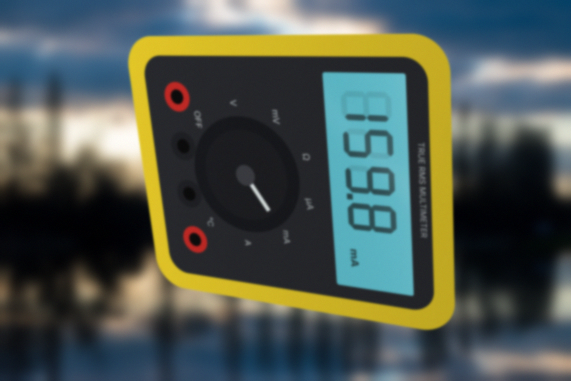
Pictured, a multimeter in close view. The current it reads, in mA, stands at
159.8 mA
